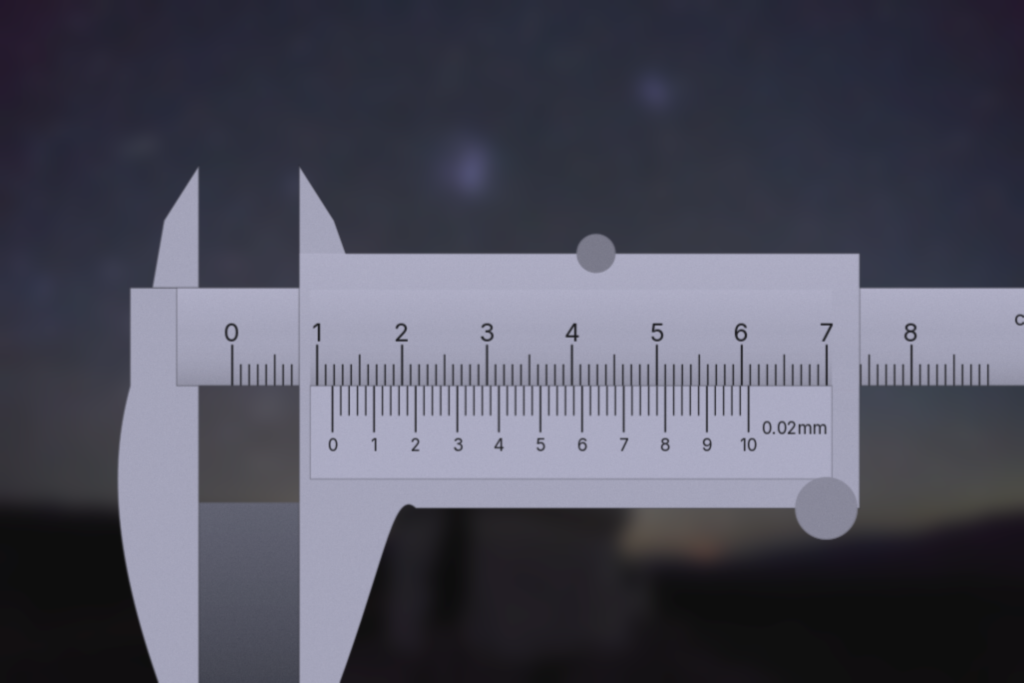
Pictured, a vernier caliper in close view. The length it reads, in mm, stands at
11.8 mm
